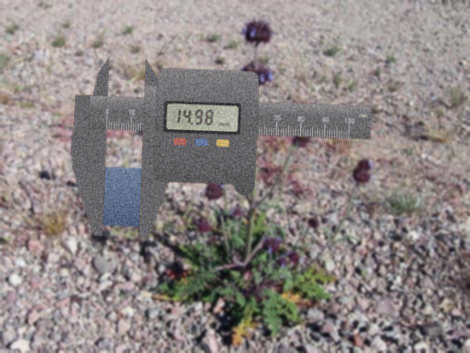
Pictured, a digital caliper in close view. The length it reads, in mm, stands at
14.98 mm
